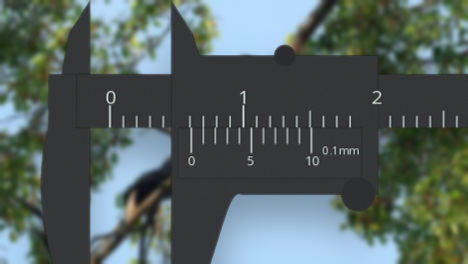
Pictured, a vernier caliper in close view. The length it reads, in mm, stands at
6.1 mm
